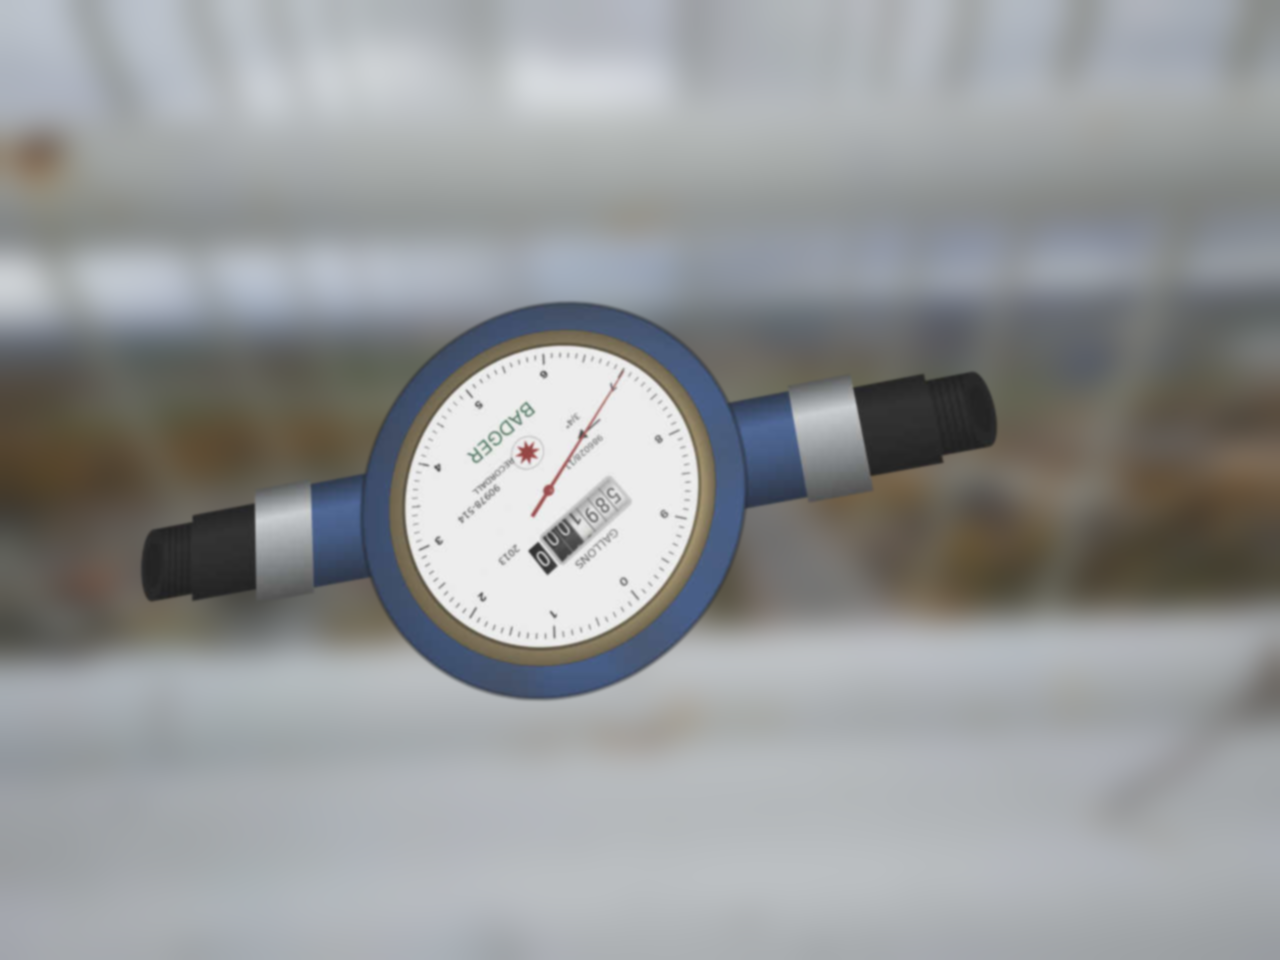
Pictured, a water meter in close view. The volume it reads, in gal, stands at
5890997.0 gal
